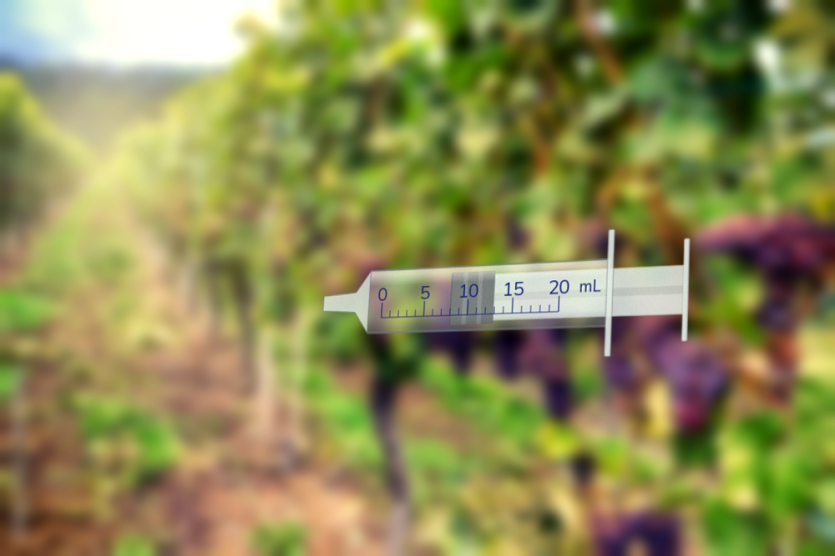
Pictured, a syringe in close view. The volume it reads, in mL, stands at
8 mL
